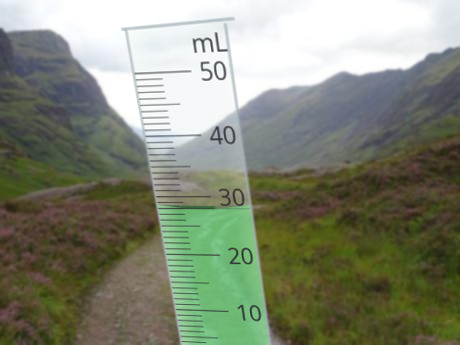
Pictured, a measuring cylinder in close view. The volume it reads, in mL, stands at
28 mL
